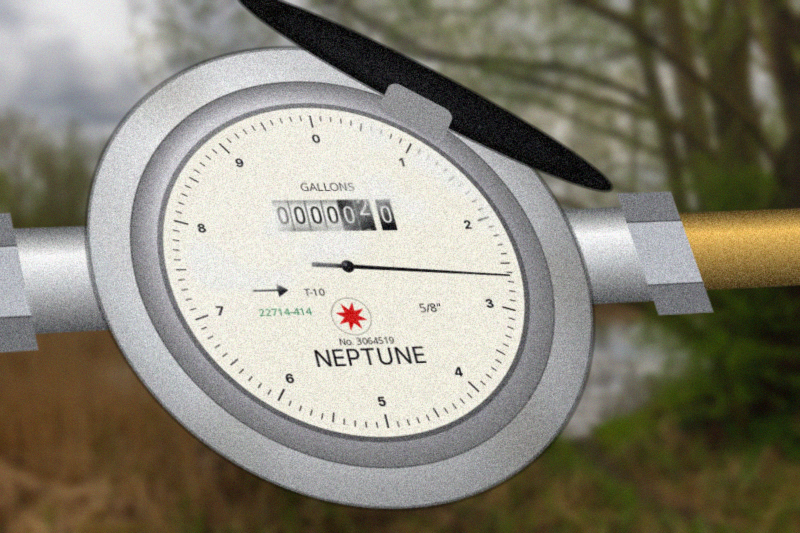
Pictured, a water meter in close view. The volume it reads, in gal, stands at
22.6 gal
